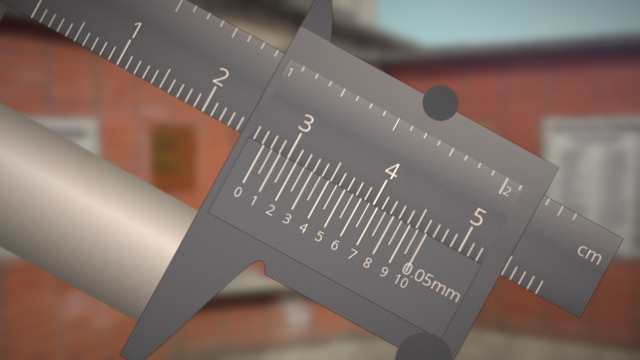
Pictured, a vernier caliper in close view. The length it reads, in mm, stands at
27.2 mm
